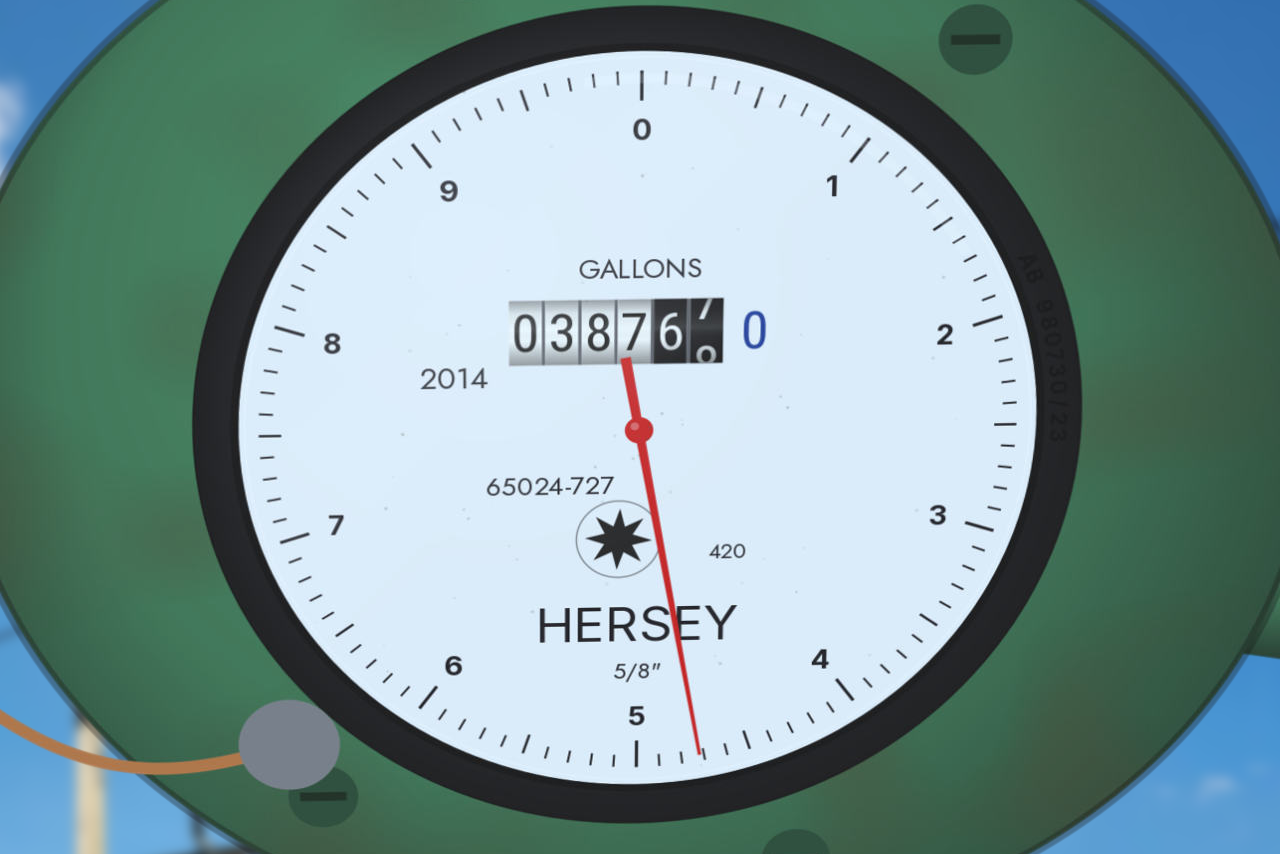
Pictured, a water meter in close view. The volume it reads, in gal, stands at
387674.7 gal
